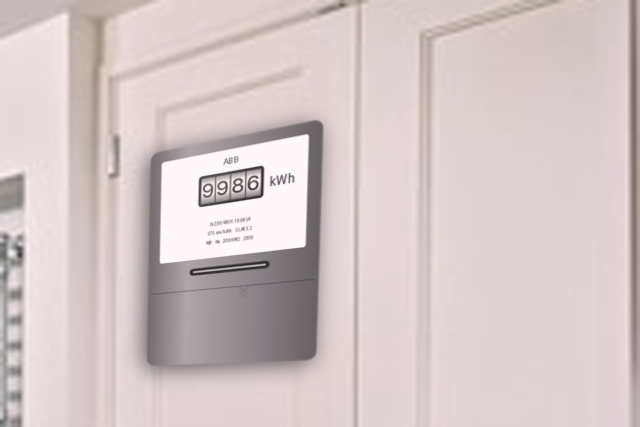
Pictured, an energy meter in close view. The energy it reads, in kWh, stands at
9986 kWh
